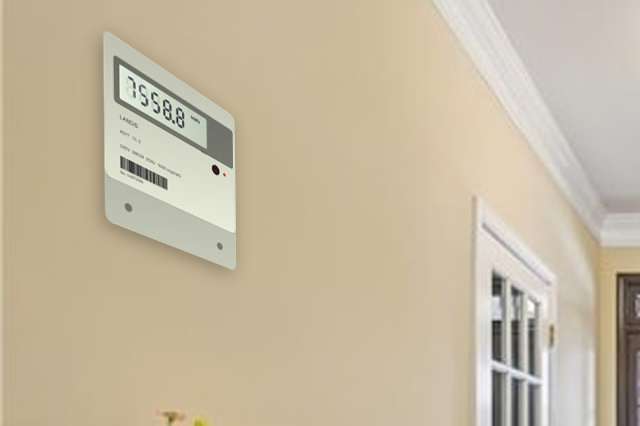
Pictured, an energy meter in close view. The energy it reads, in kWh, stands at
7558.8 kWh
